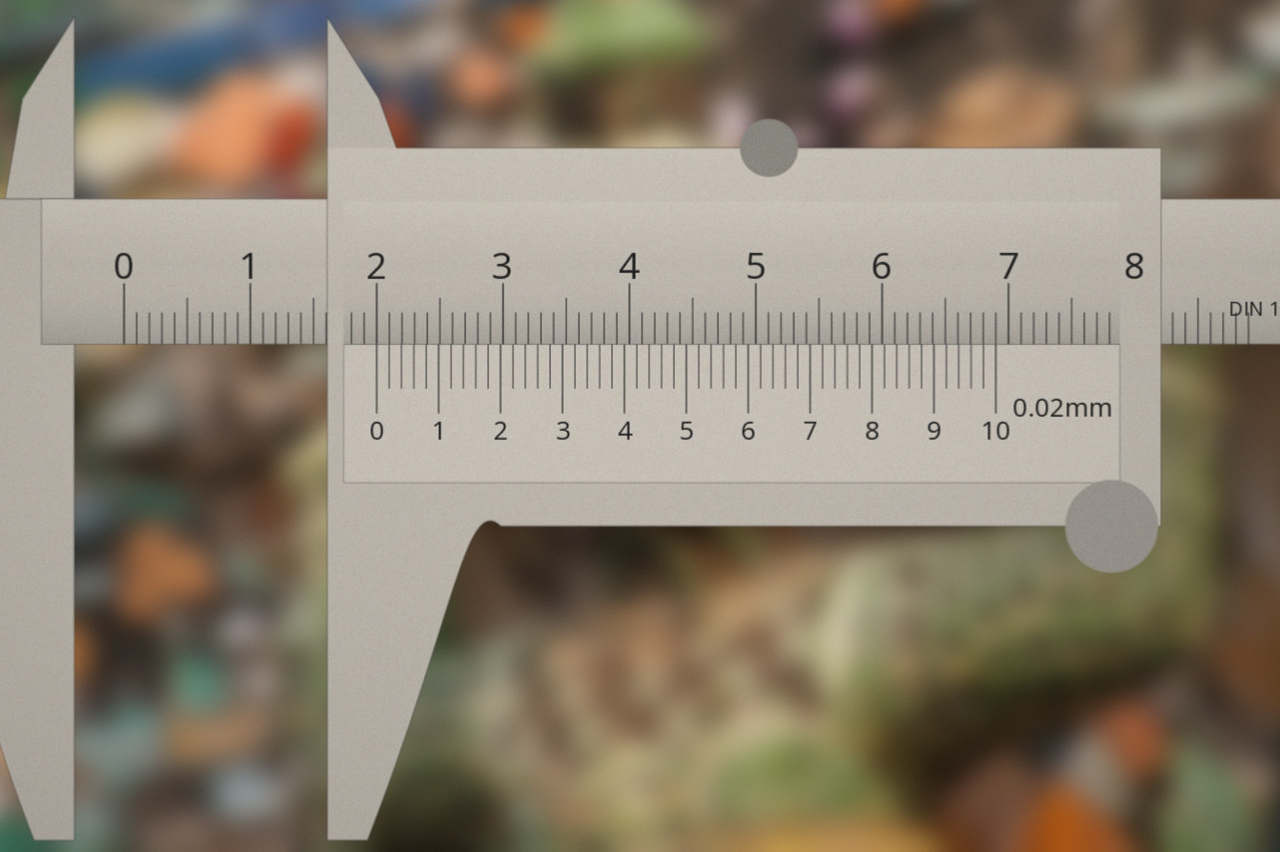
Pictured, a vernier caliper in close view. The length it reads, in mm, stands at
20.0 mm
